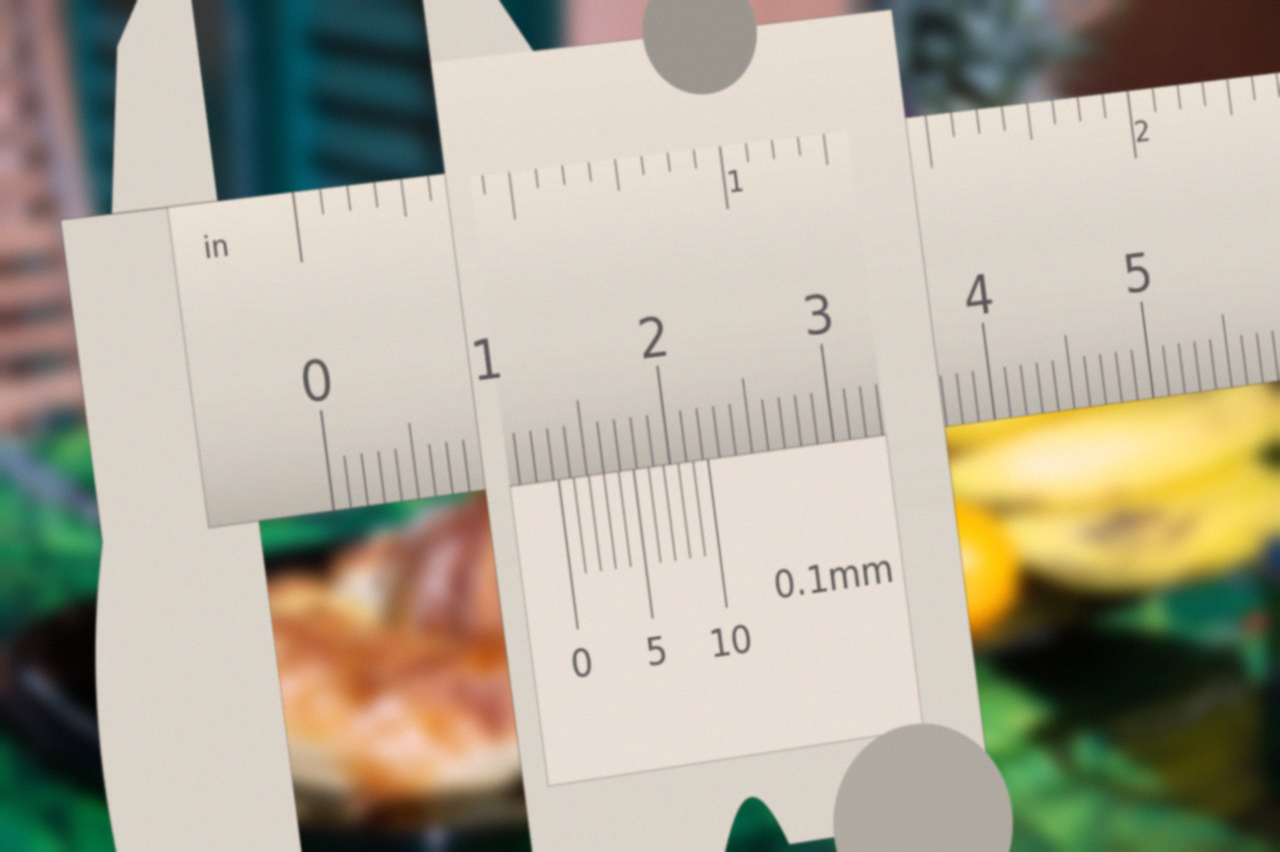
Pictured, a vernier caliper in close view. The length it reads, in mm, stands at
13.3 mm
